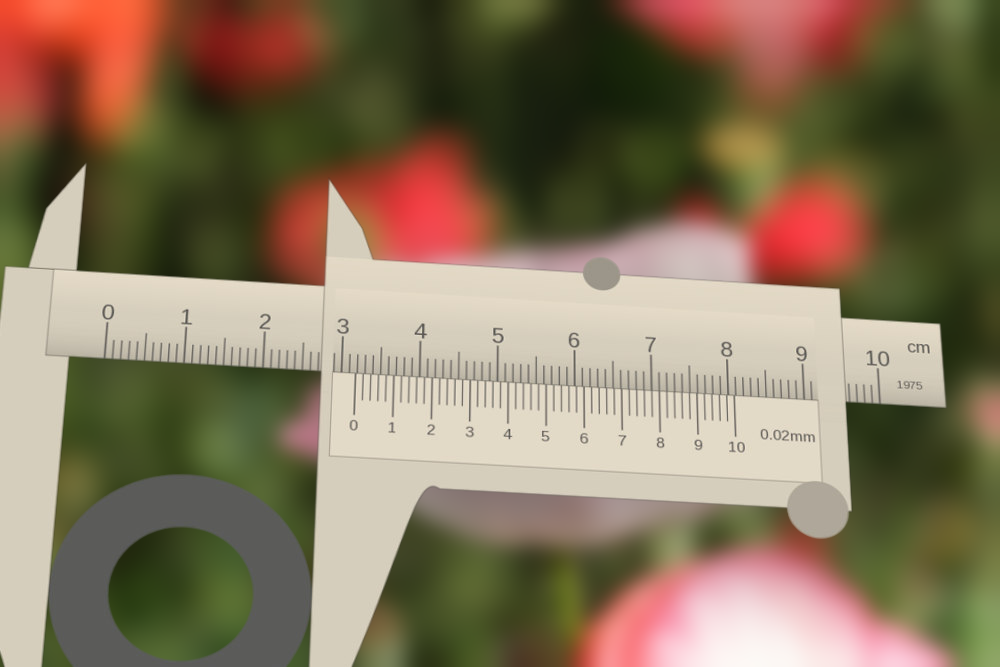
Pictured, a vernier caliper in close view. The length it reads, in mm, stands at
31.8 mm
